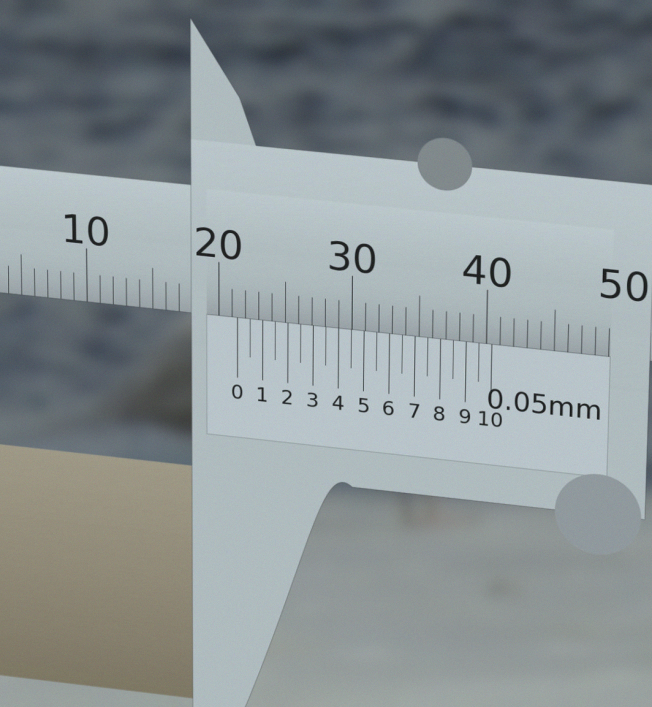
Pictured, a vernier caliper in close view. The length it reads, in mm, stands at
21.4 mm
